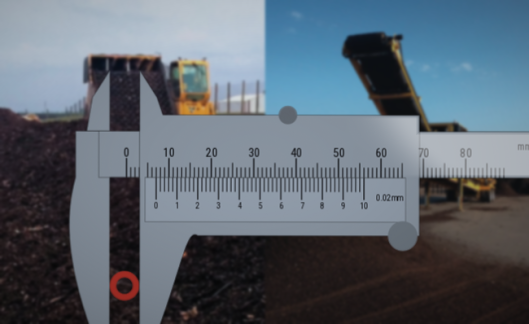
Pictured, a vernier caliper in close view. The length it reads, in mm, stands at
7.0 mm
